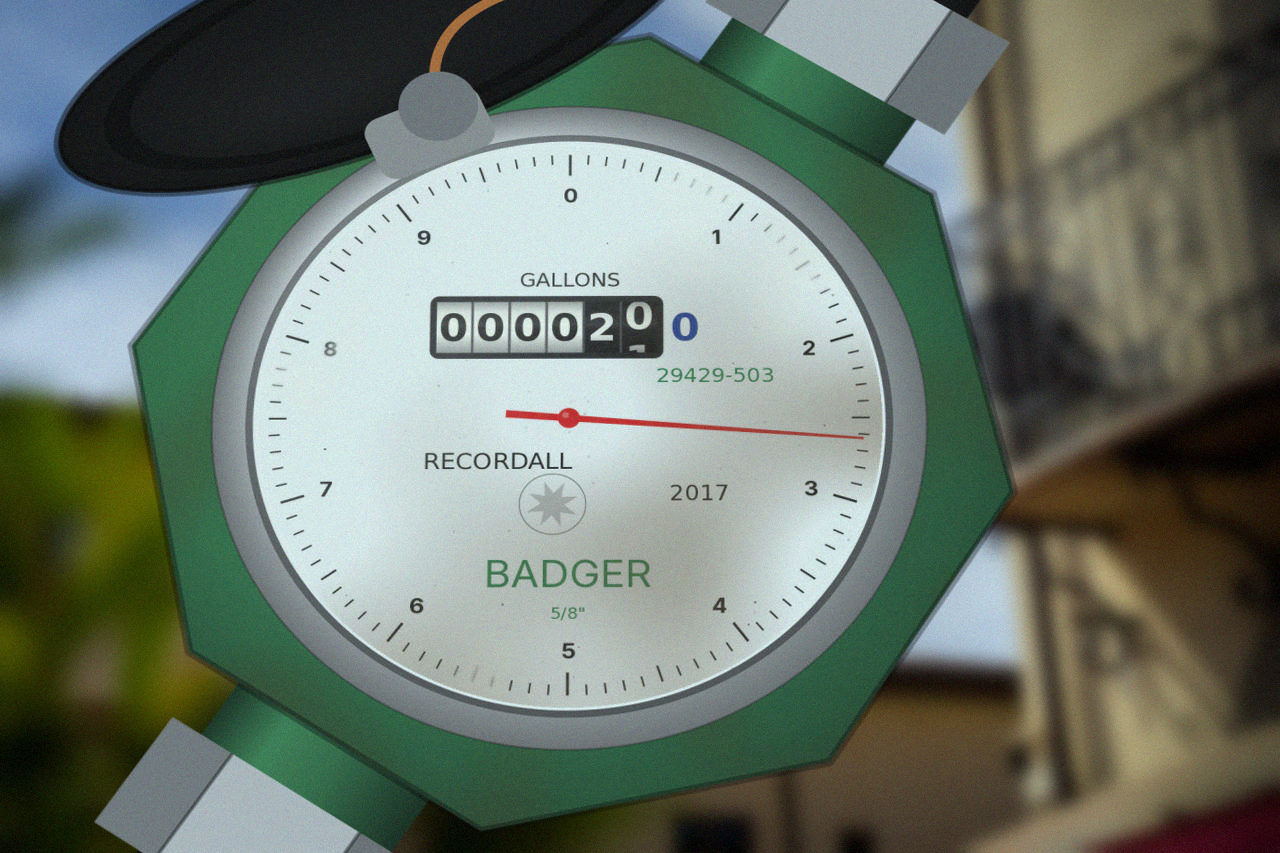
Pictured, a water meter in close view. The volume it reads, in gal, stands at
202.6 gal
